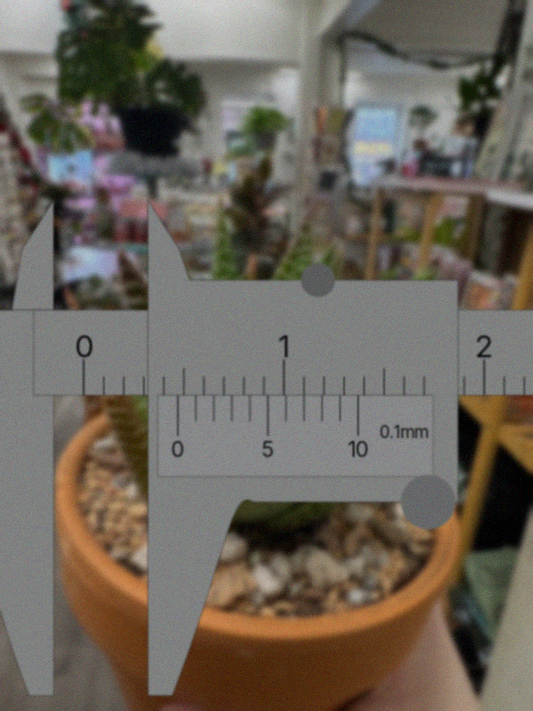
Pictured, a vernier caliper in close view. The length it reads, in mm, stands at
4.7 mm
